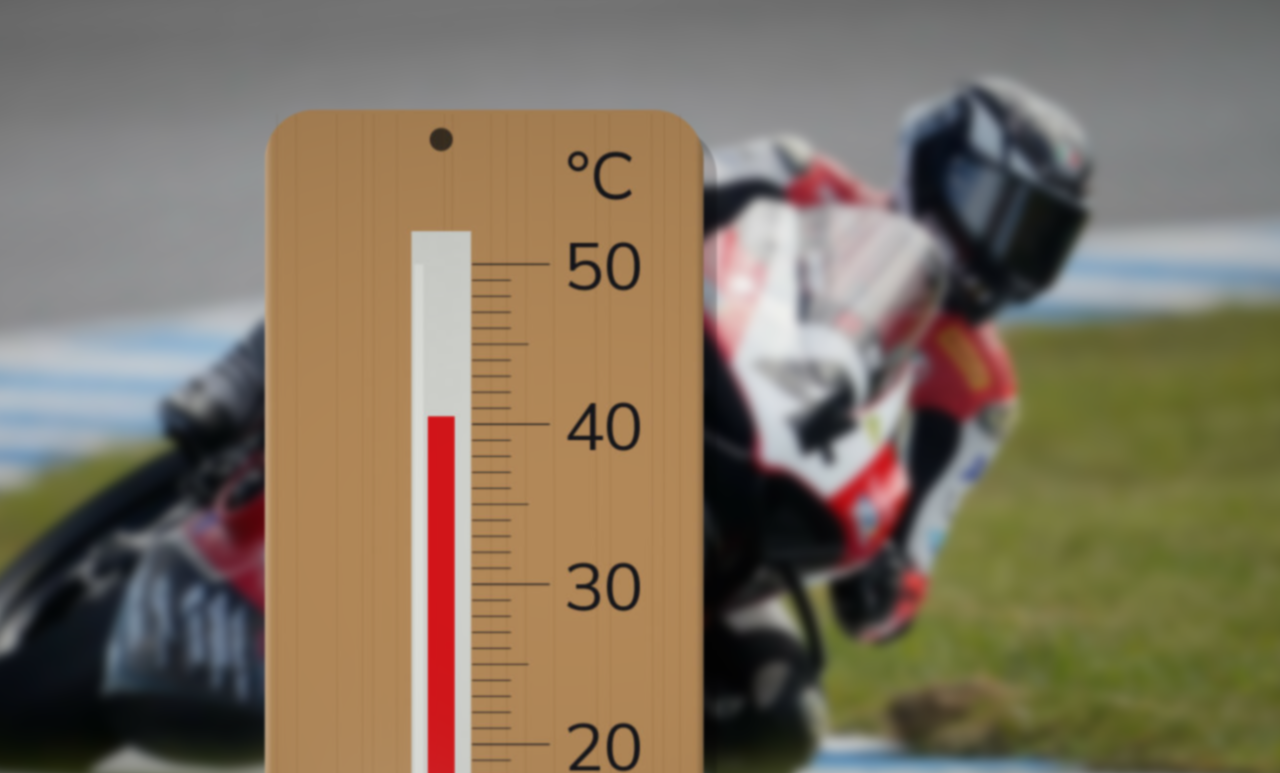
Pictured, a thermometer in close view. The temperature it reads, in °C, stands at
40.5 °C
